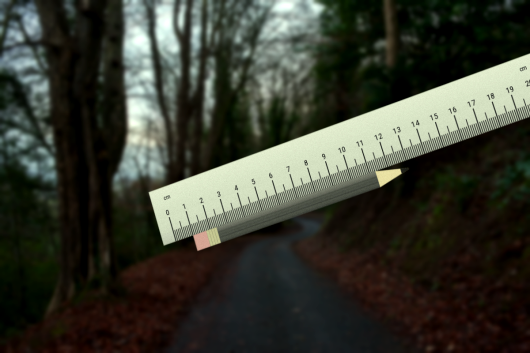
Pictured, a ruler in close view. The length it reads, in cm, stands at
12 cm
